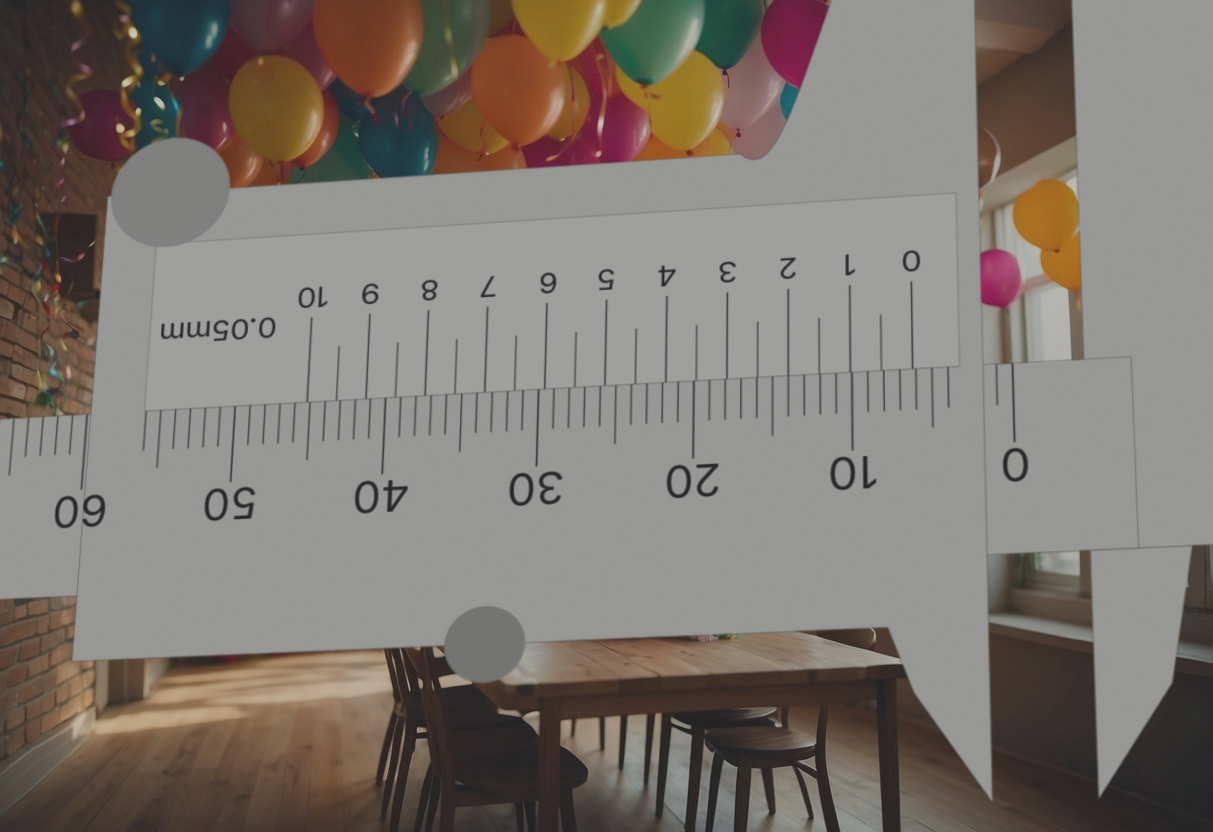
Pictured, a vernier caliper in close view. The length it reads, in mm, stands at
6.2 mm
